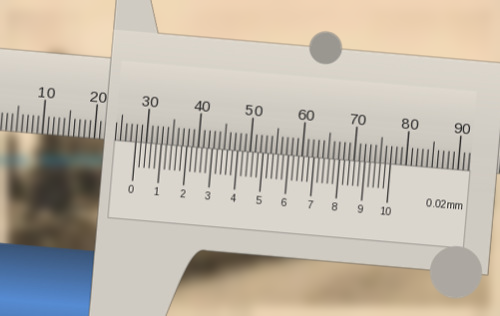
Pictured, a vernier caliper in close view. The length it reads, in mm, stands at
28.0 mm
